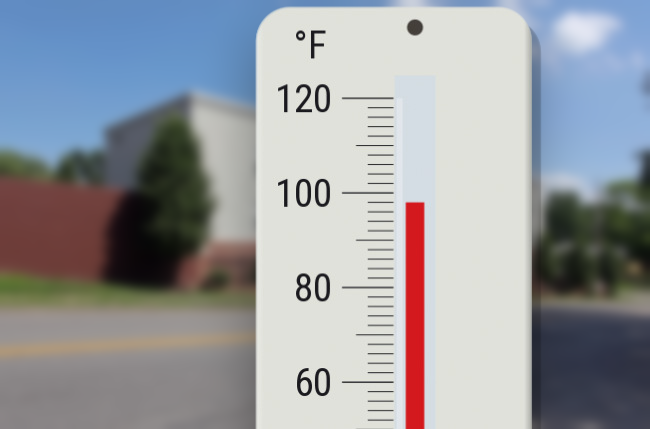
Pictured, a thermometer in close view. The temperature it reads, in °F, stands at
98 °F
